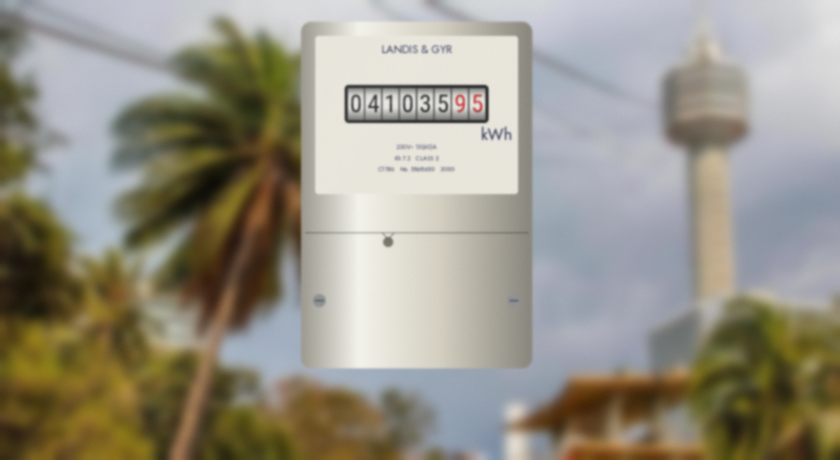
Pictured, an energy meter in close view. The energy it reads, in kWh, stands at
41035.95 kWh
